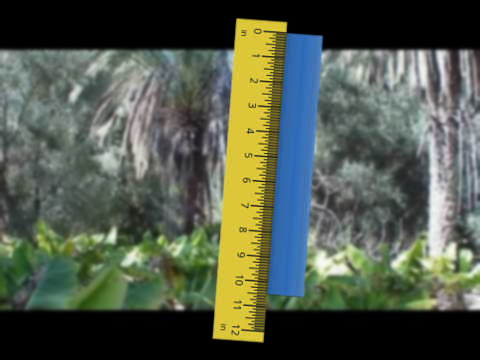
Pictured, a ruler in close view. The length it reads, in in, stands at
10.5 in
